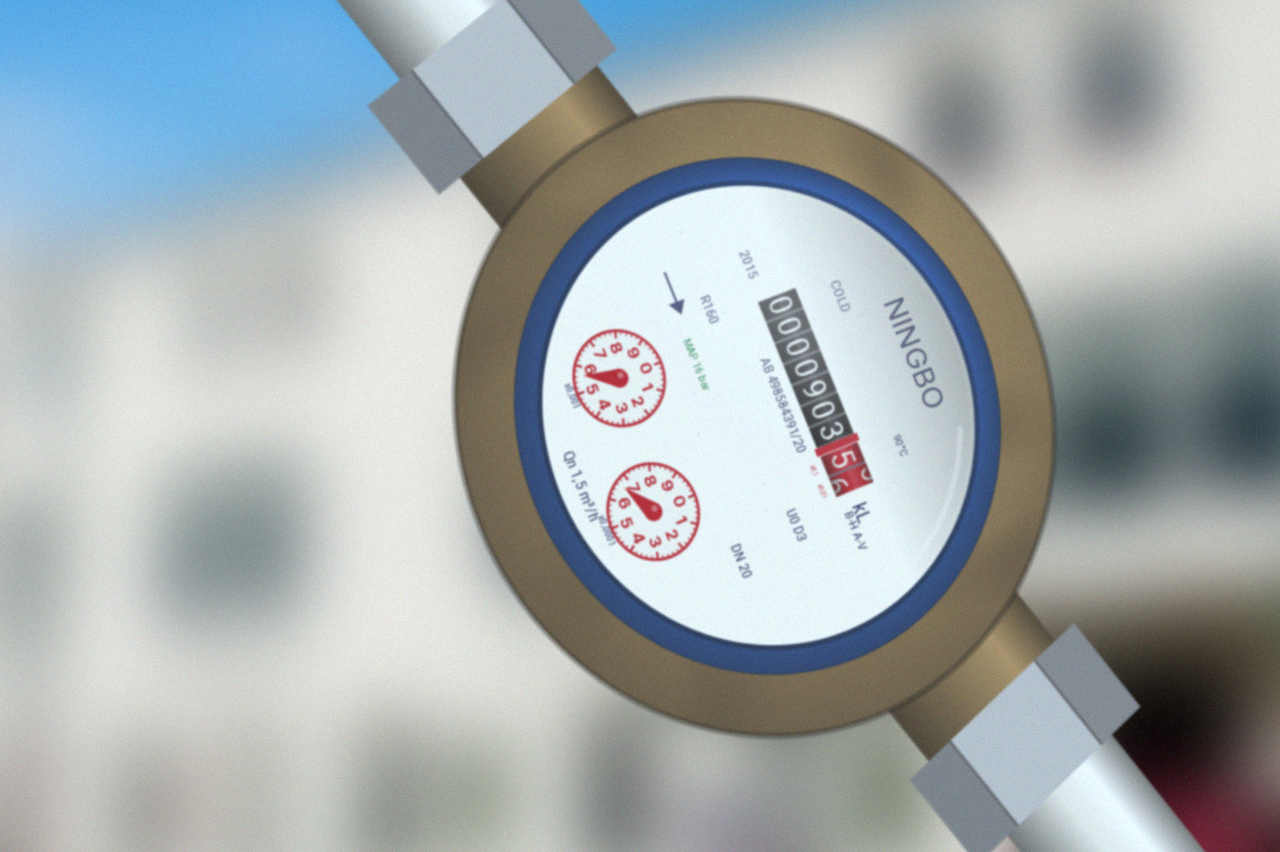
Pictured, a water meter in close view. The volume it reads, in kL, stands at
903.5556 kL
